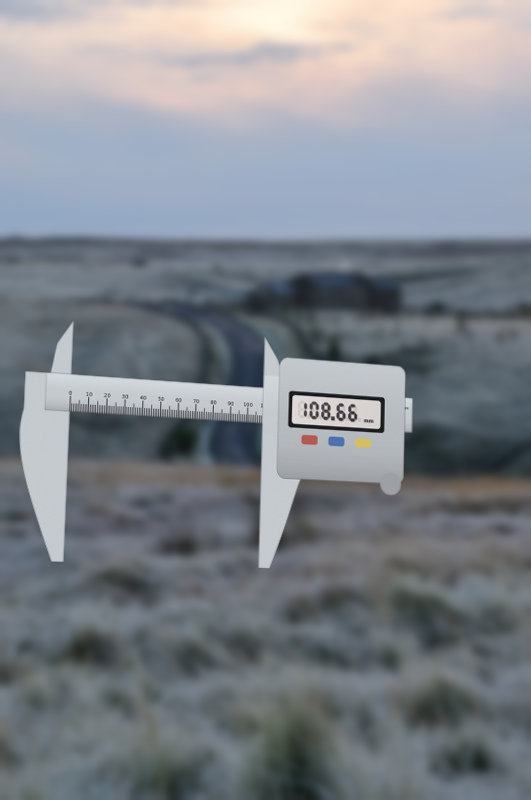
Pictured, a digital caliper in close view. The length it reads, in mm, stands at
108.66 mm
